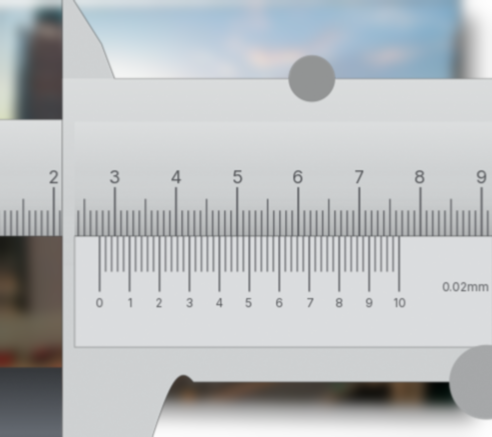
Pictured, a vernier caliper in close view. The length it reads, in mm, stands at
27.5 mm
